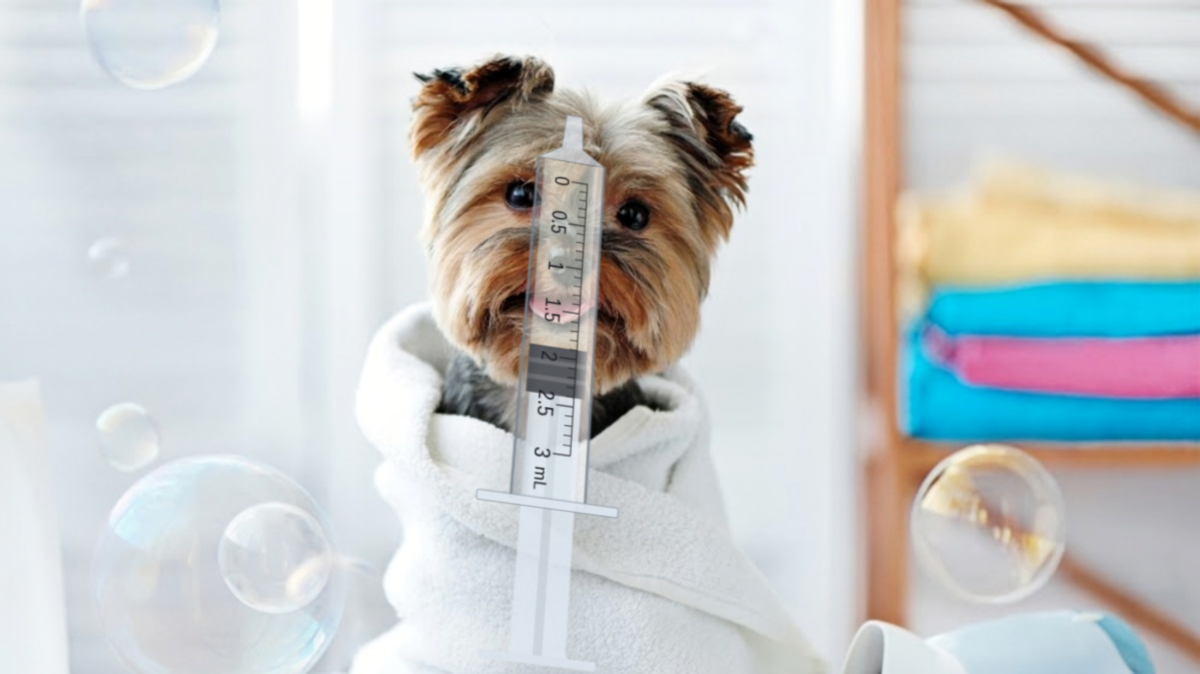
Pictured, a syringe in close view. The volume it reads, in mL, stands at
1.9 mL
